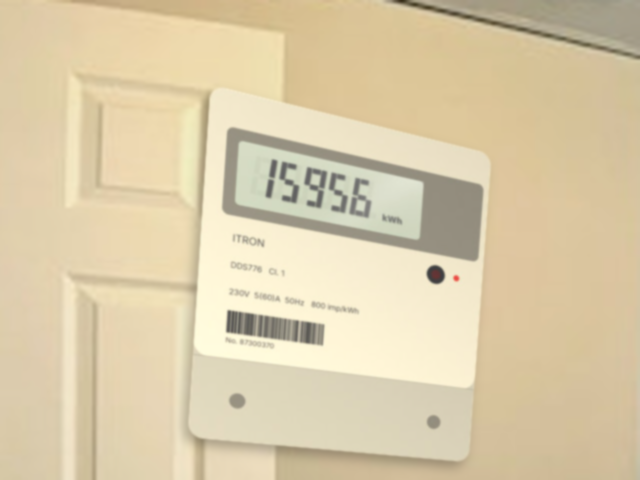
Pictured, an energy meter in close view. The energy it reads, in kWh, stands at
15956 kWh
